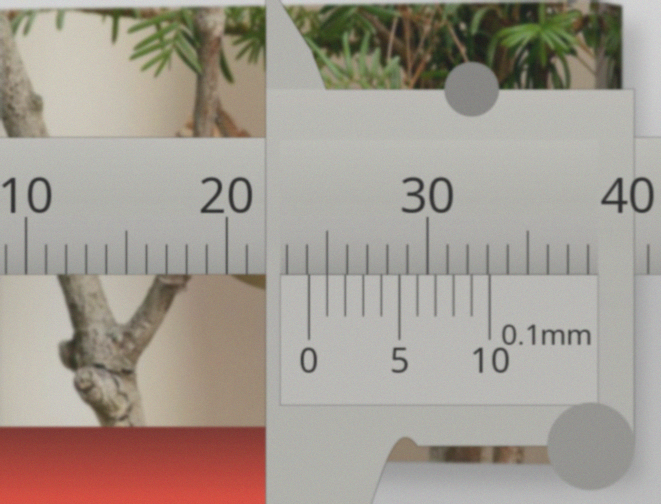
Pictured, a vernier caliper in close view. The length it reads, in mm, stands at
24.1 mm
